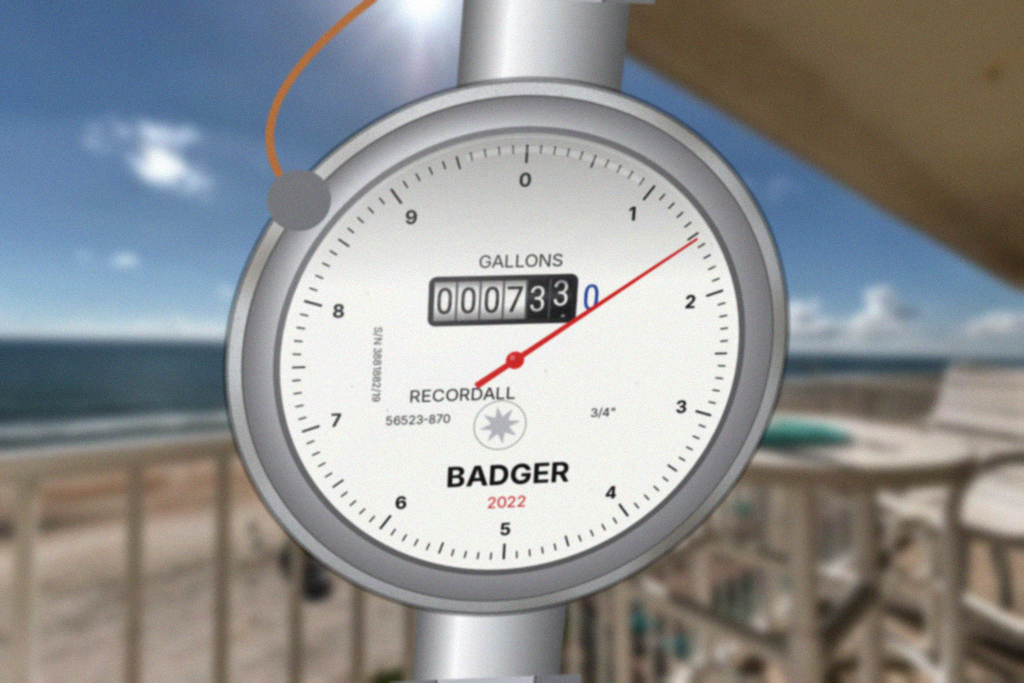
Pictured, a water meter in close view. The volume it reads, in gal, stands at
7331.5 gal
